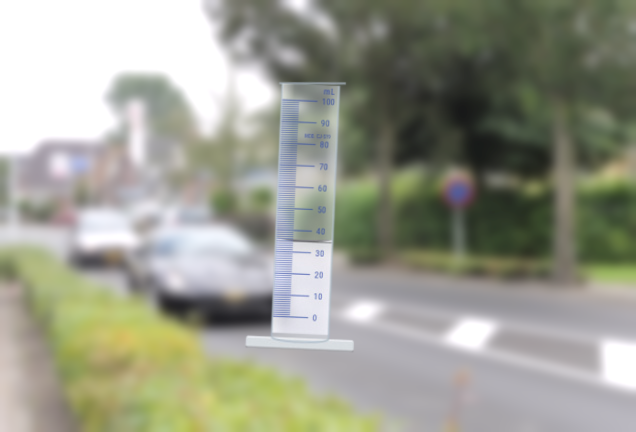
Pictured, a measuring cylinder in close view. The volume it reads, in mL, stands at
35 mL
